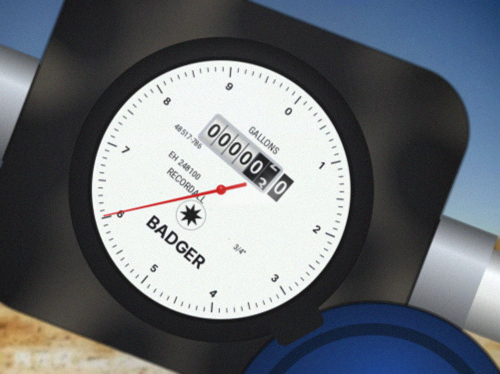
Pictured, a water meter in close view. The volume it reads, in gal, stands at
26.0 gal
